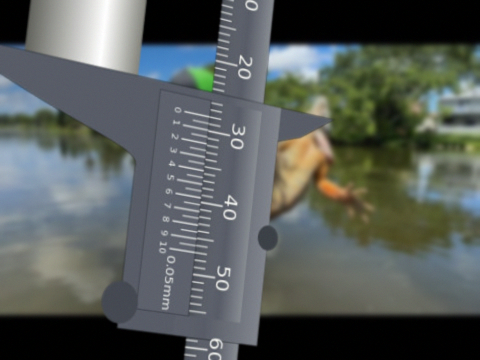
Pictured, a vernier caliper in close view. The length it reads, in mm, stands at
28.0 mm
